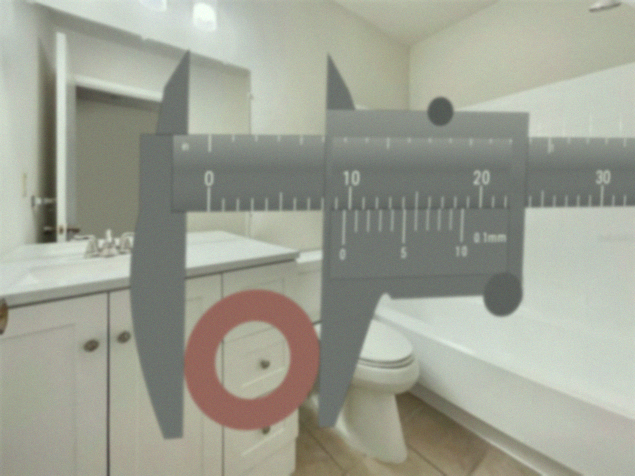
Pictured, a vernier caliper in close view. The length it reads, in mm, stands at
9.6 mm
